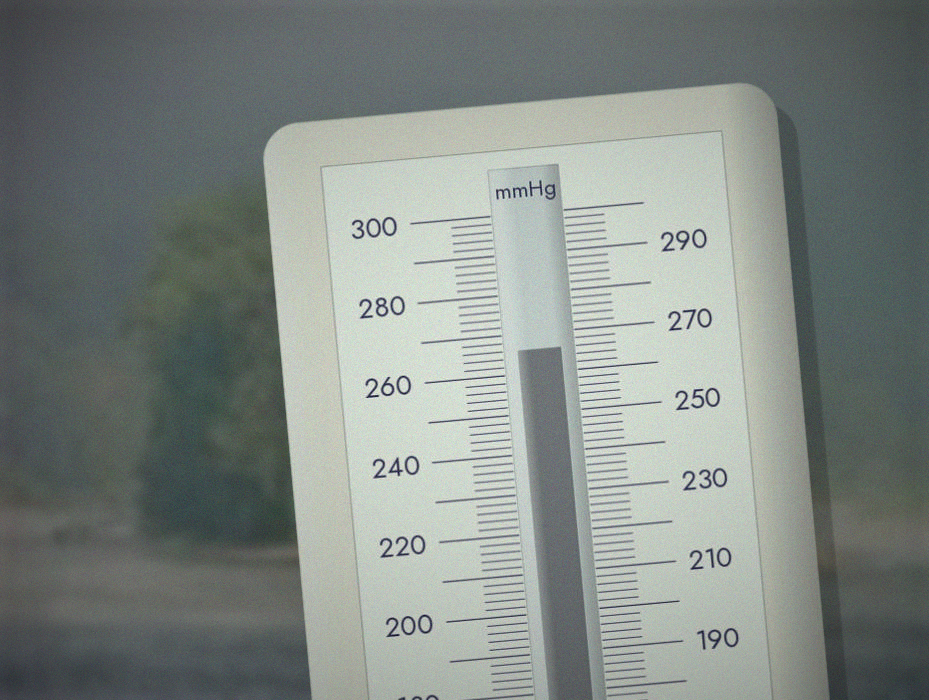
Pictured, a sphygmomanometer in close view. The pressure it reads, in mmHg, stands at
266 mmHg
